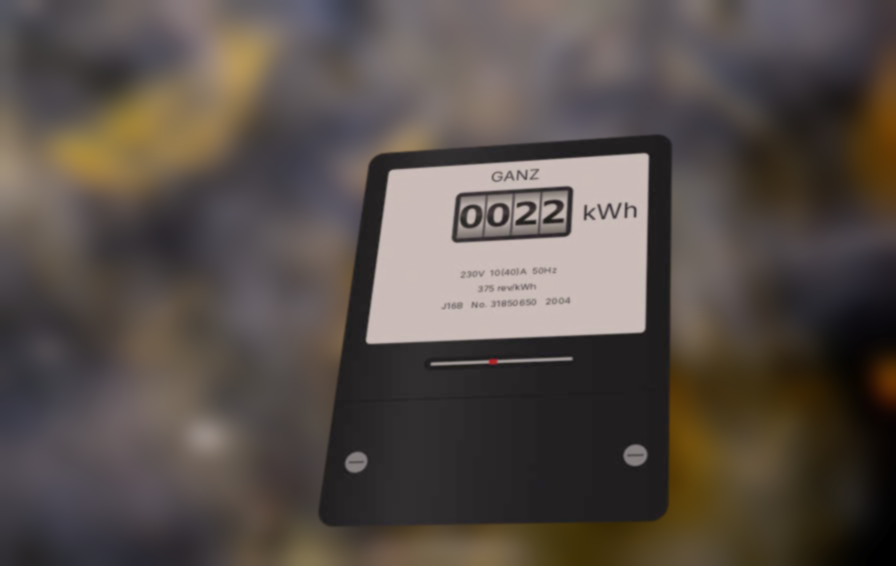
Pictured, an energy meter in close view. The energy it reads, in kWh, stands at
22 kWh
